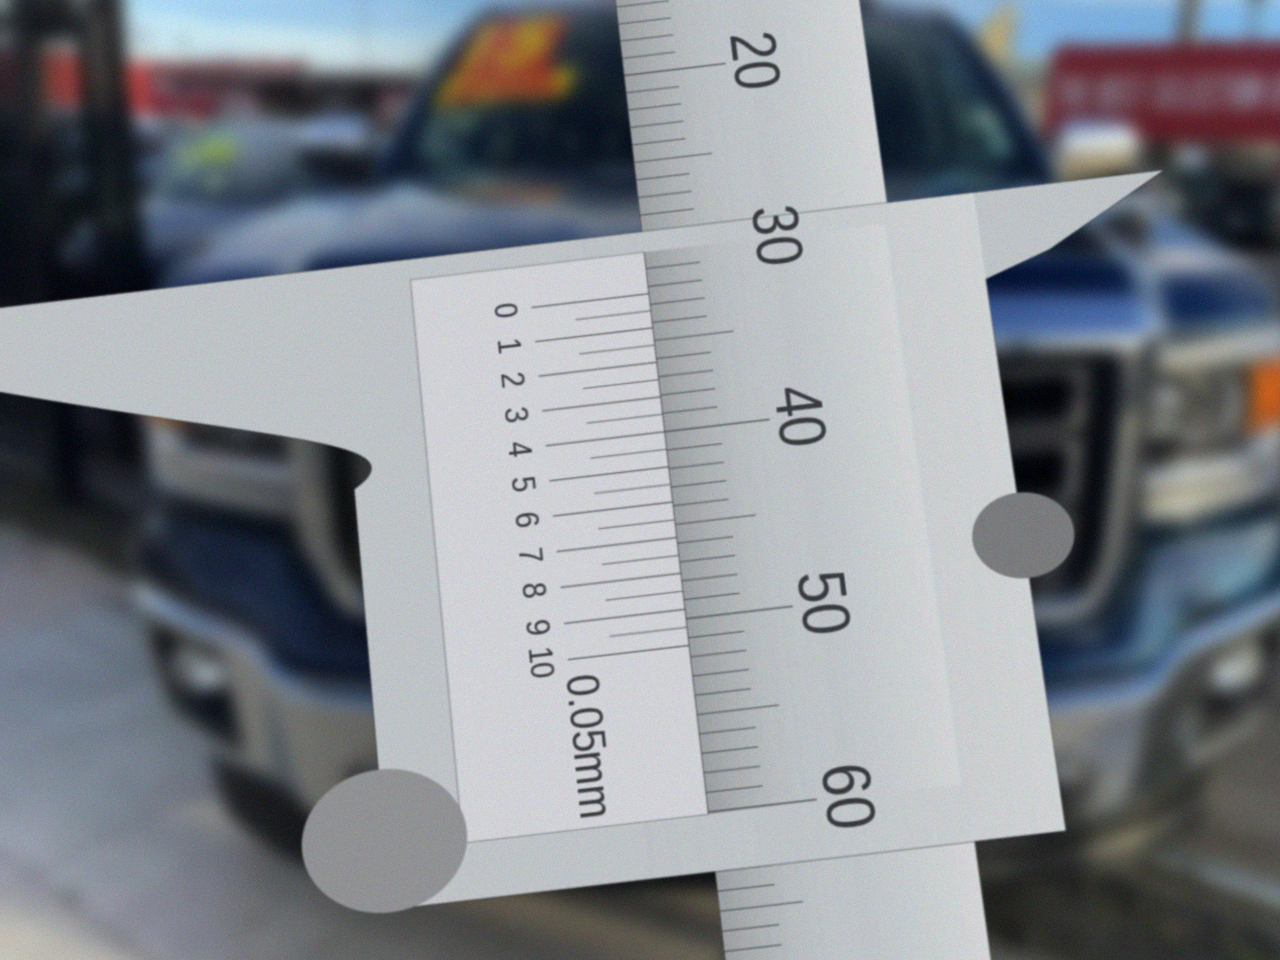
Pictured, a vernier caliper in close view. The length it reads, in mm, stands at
32.4 mm
